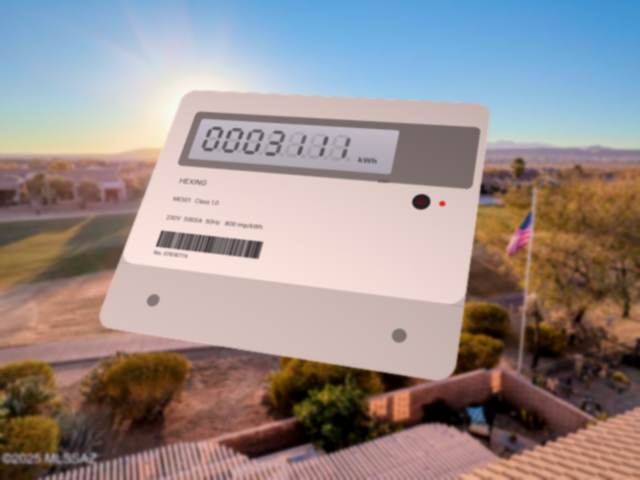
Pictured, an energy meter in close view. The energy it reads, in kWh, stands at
3111 kWh
